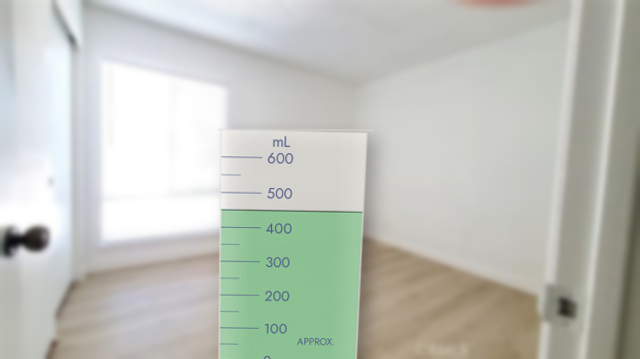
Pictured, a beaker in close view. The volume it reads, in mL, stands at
450 mL
